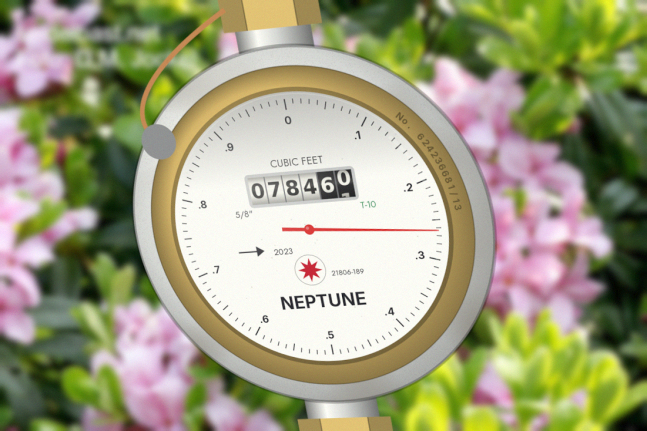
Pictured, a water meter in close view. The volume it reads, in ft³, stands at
78460.26 ft³
